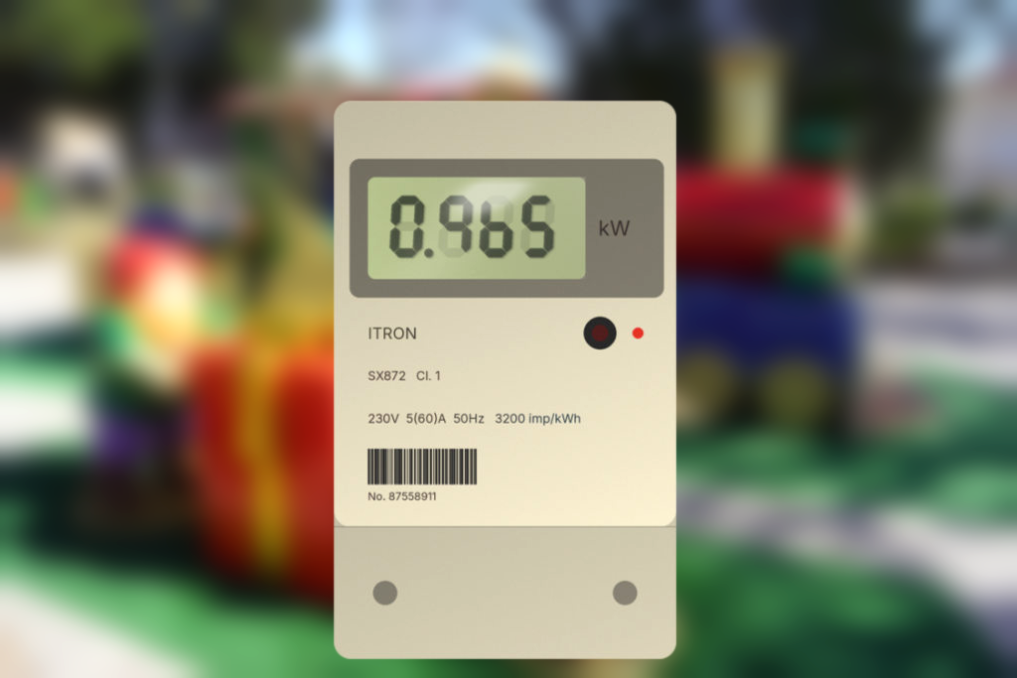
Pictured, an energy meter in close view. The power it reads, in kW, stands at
0.965 kW
